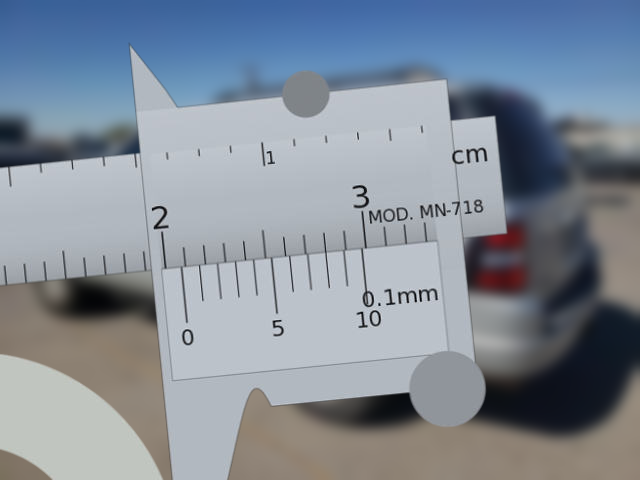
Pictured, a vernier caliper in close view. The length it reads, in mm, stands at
20.8 mm
